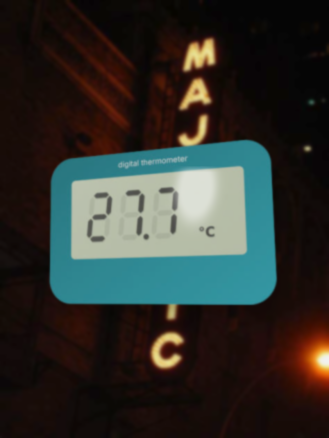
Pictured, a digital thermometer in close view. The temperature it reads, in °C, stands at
27.7 °C
